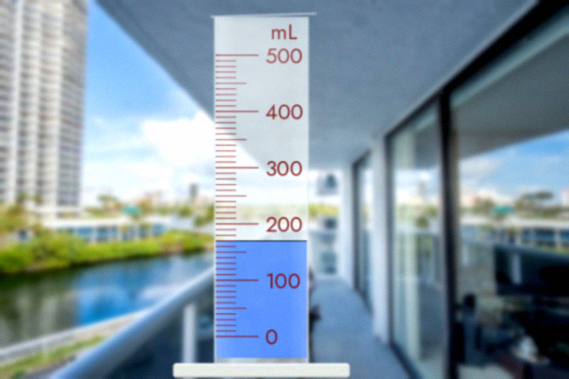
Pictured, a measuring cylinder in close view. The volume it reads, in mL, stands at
170 mL
